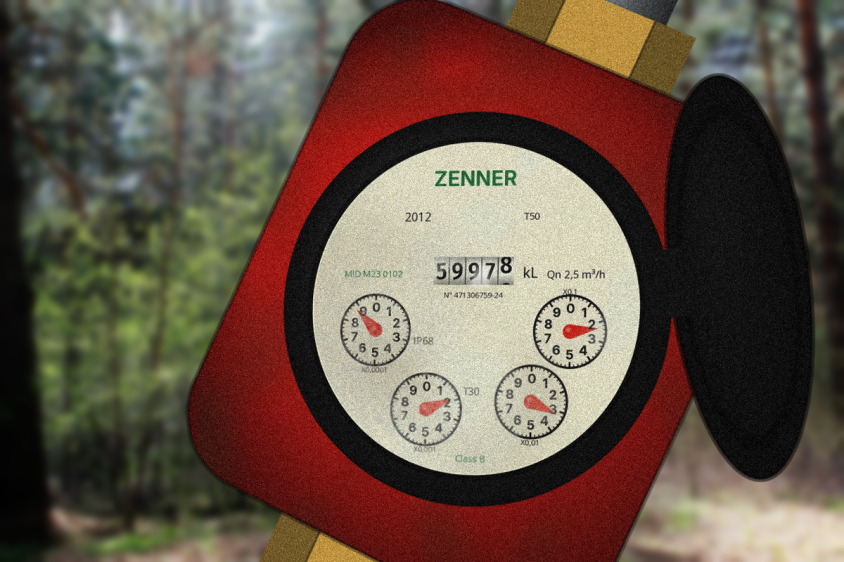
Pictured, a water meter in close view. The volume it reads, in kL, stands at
59978.2318 kL
